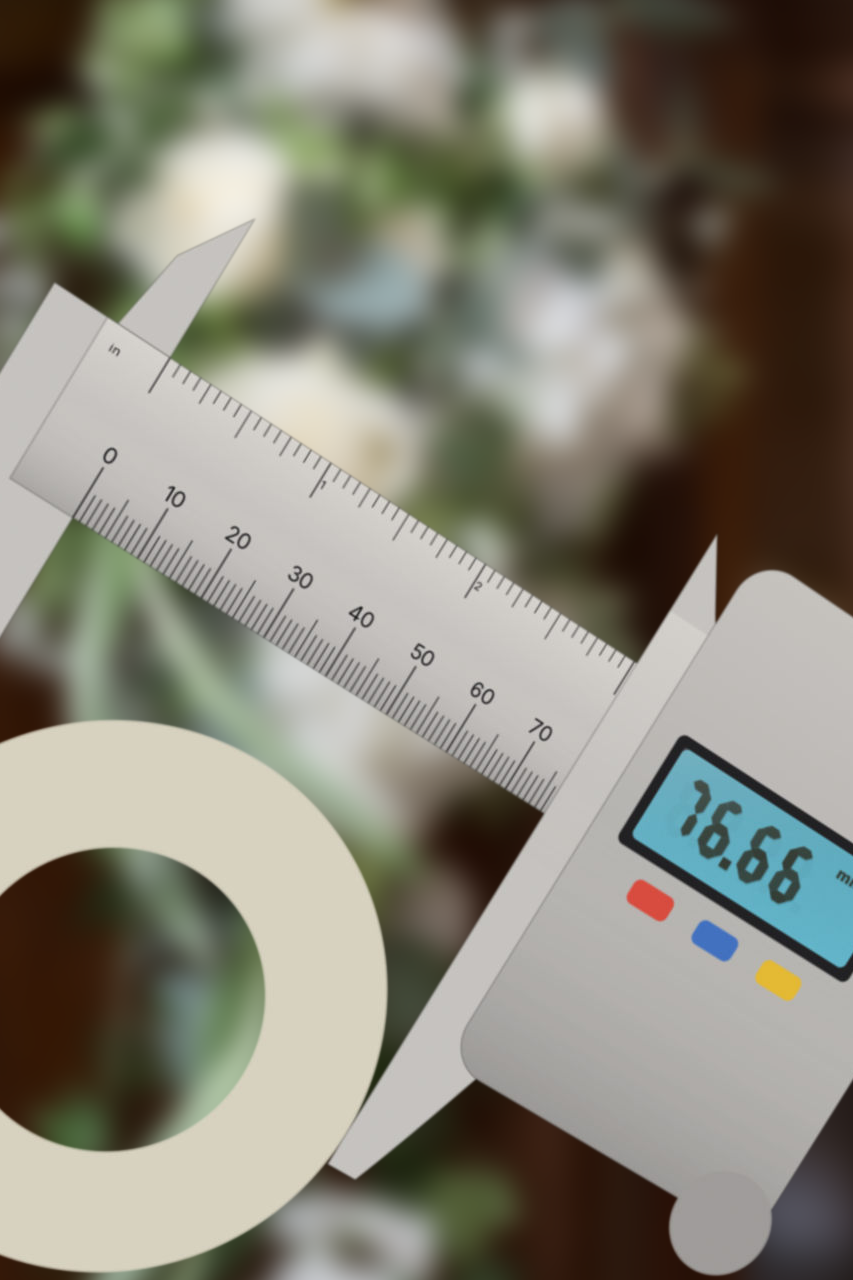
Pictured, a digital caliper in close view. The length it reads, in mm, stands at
76.66 mm
